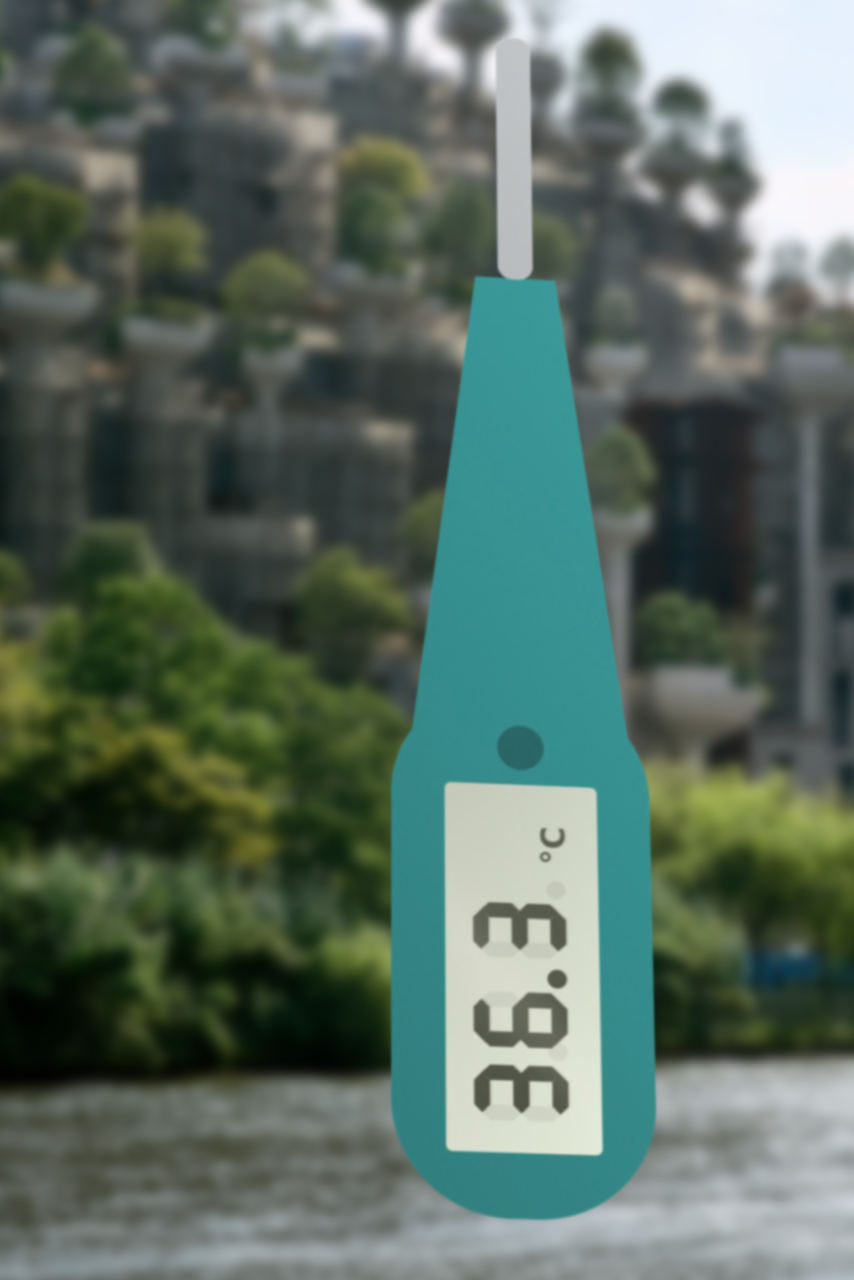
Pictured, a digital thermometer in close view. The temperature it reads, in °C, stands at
36.3 °C
